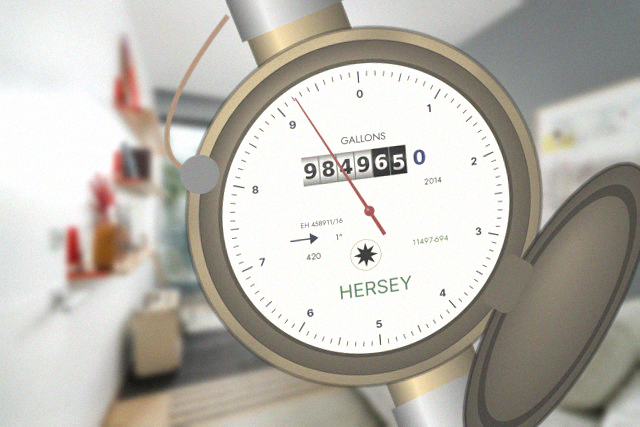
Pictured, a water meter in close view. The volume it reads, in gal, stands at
9849649.2 gal
